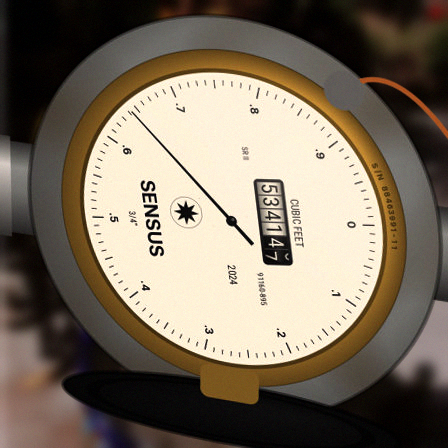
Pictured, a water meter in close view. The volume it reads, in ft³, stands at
534146.64 ft³
